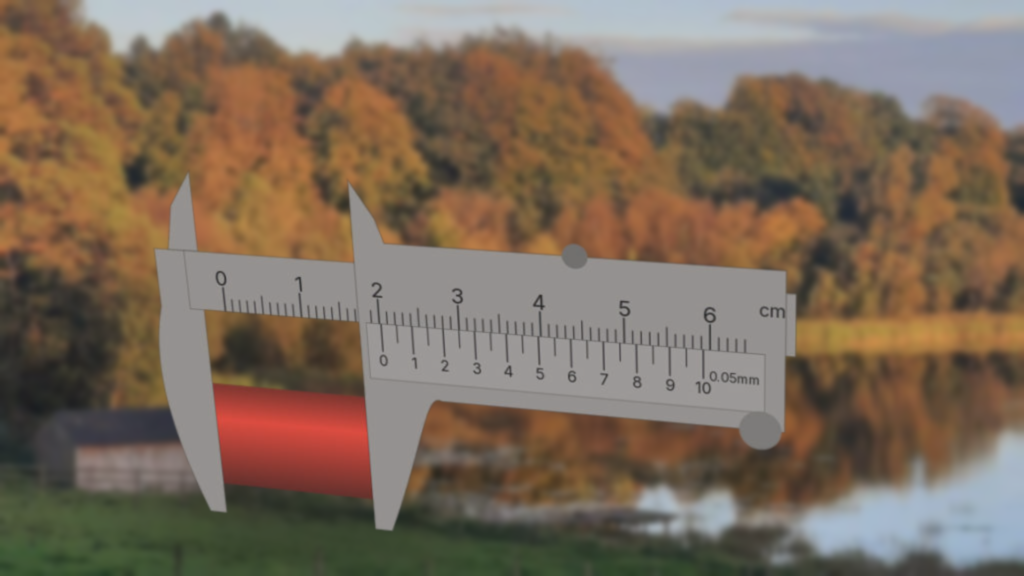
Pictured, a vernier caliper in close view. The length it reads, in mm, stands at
20.2 mm
